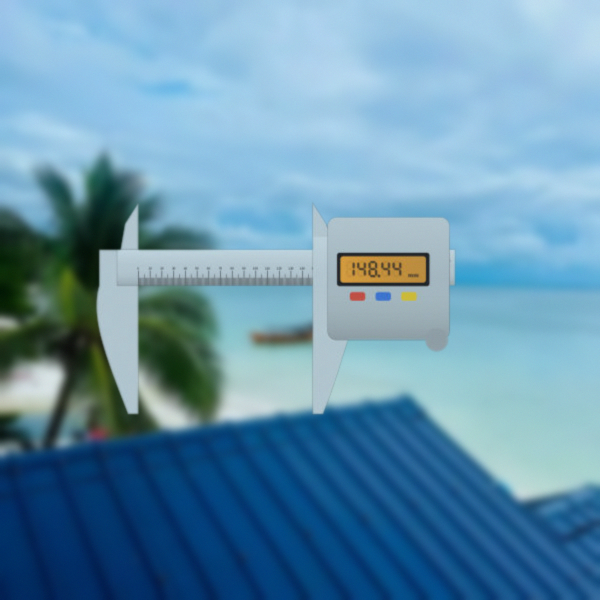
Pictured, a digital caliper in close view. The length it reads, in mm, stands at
148.44 mm
